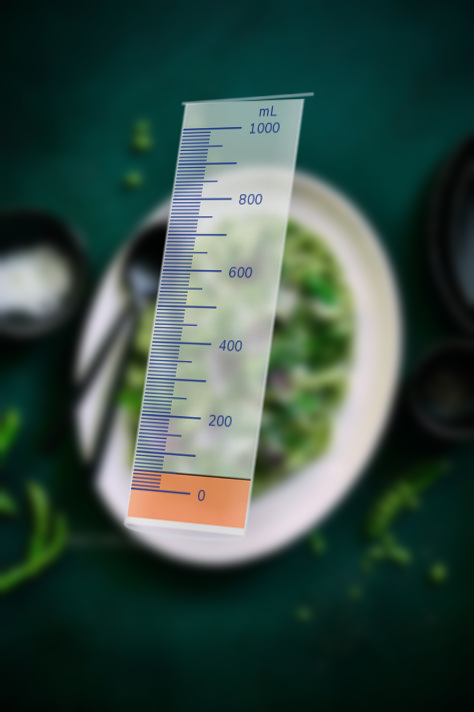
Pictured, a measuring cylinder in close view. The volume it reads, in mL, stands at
50 mL
